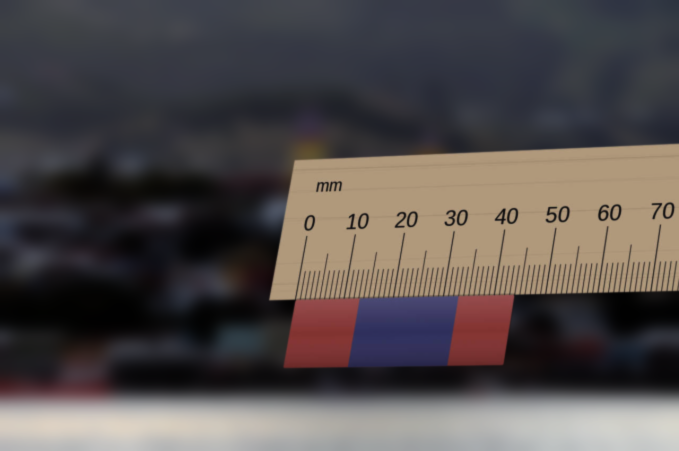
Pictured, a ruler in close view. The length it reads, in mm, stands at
44 mm
